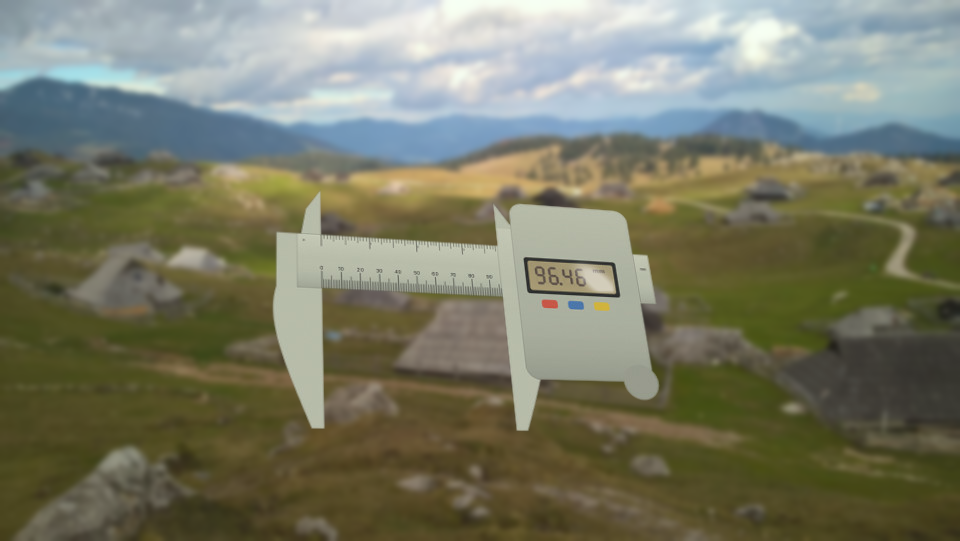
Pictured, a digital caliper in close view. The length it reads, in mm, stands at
96.46 mm
